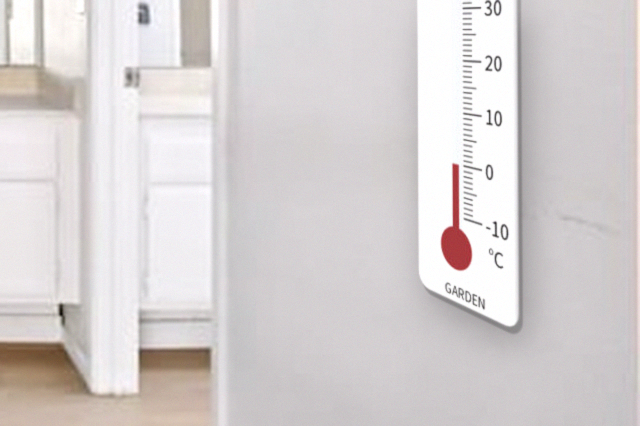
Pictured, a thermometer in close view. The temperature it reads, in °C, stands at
0 °C
